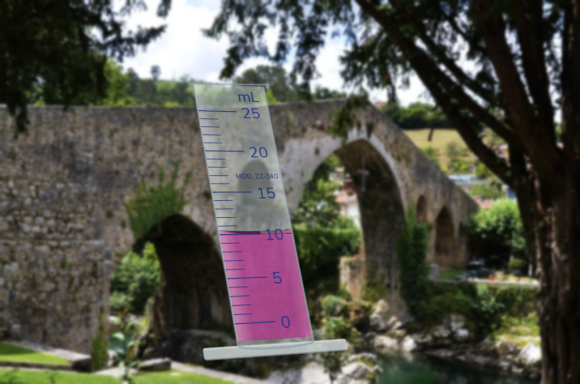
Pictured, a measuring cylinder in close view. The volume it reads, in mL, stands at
10 mL
